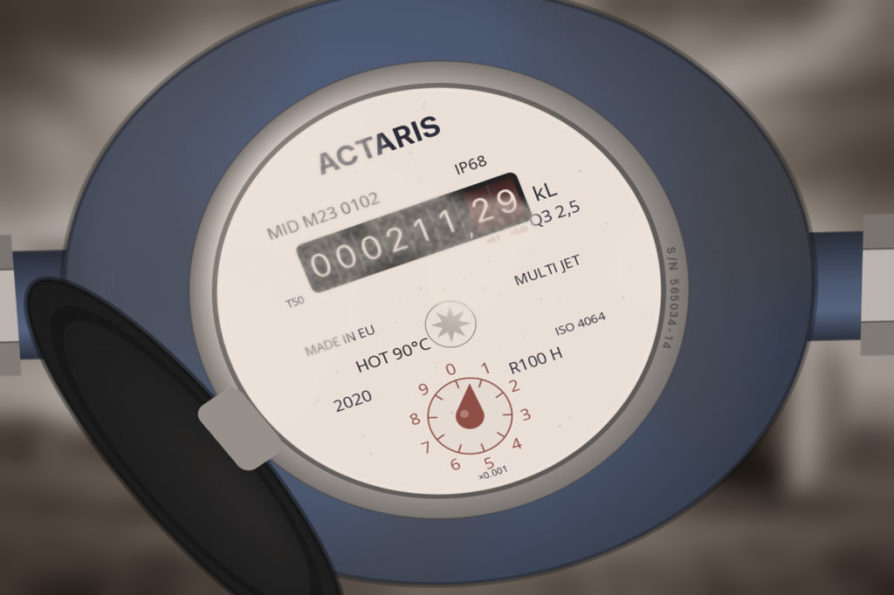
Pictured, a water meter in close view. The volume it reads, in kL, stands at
211.290 kL
